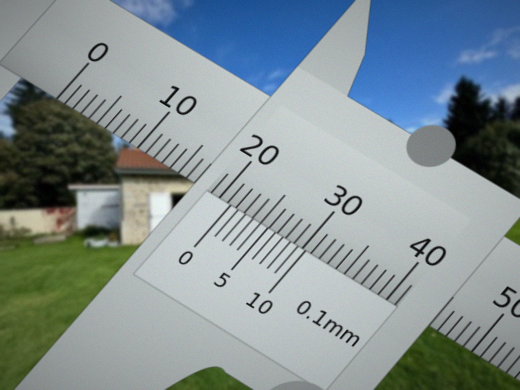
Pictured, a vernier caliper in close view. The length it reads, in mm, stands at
21.4 mm
